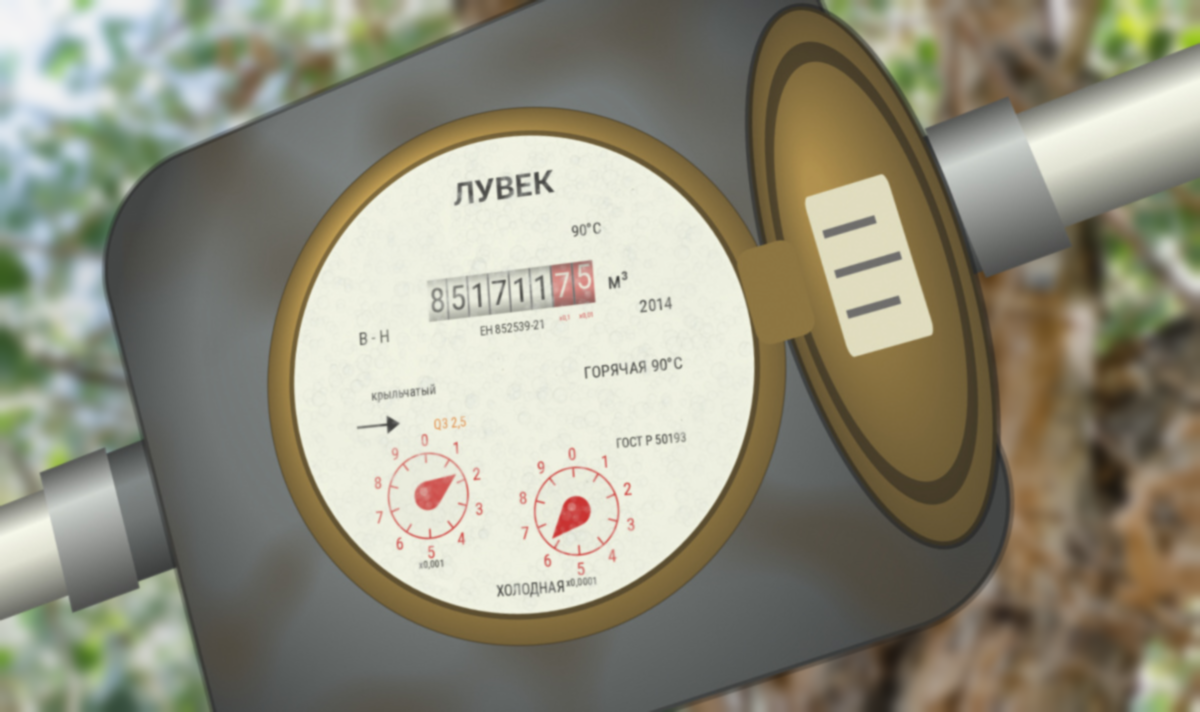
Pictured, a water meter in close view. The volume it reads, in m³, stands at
851711.7516 m³
